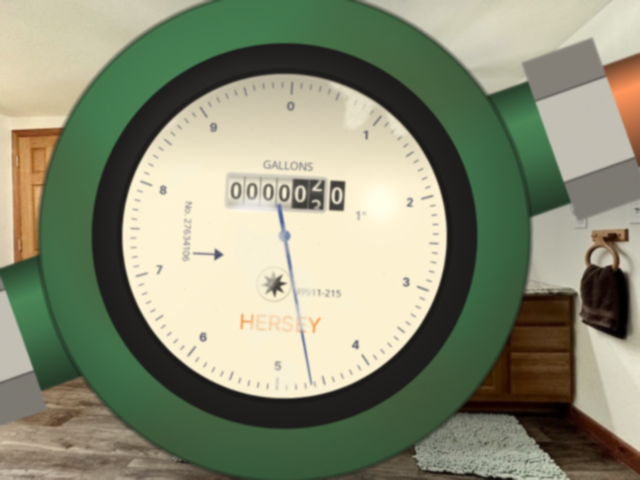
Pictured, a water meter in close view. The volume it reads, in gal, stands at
24.6 gal
